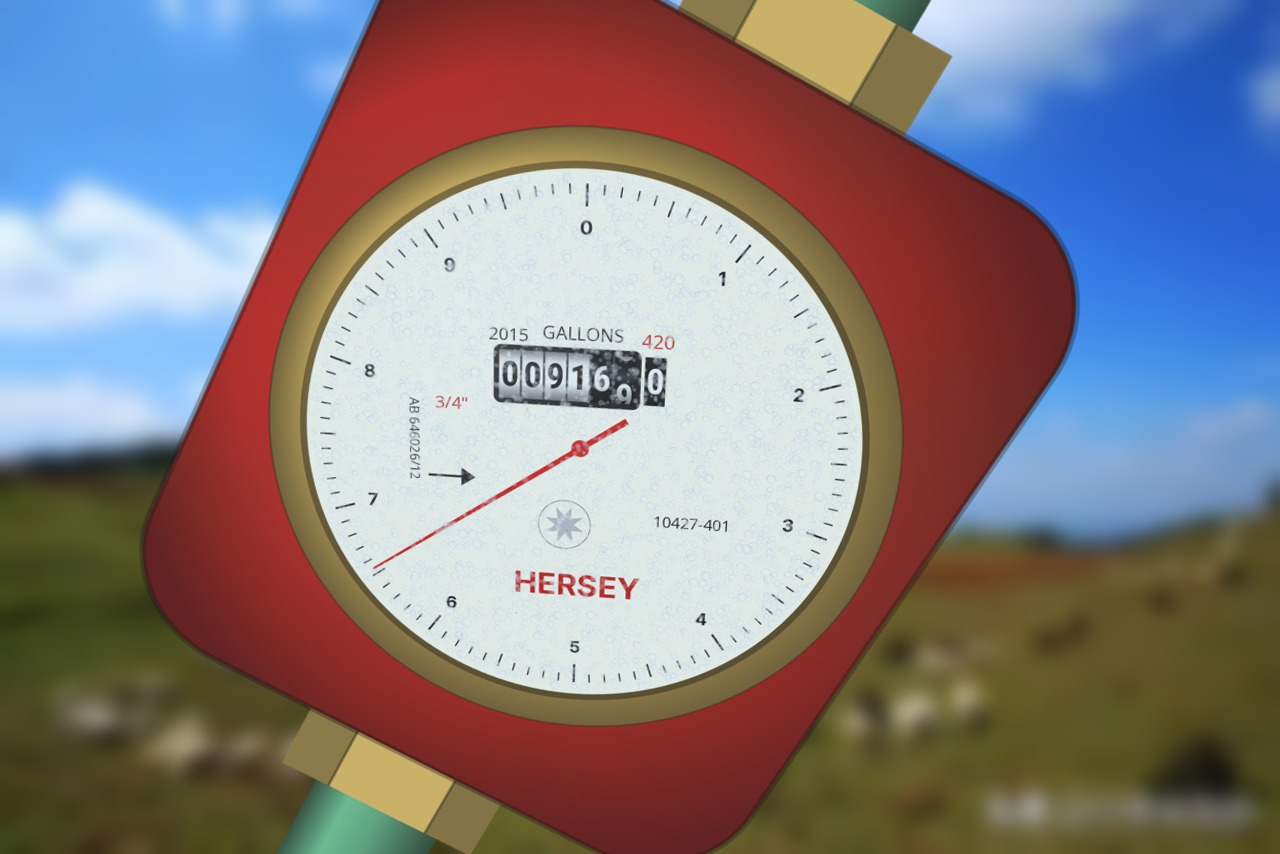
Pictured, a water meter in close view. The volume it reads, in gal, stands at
91686.5 gal
